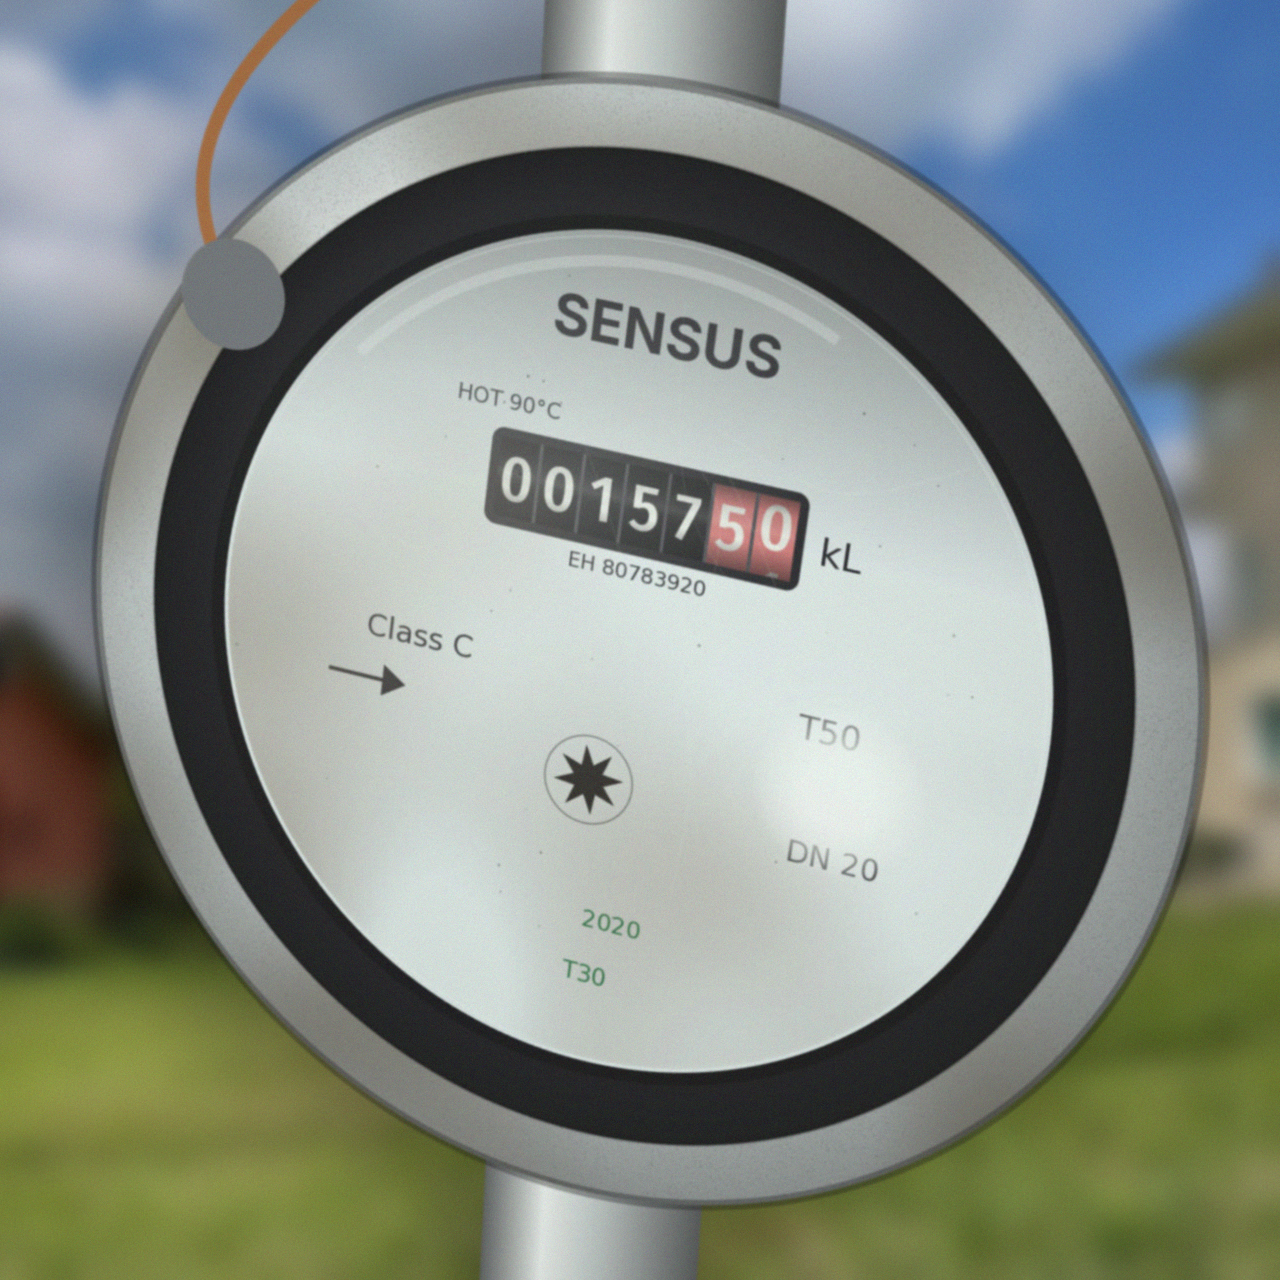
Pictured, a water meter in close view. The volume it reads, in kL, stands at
157.50 kL
